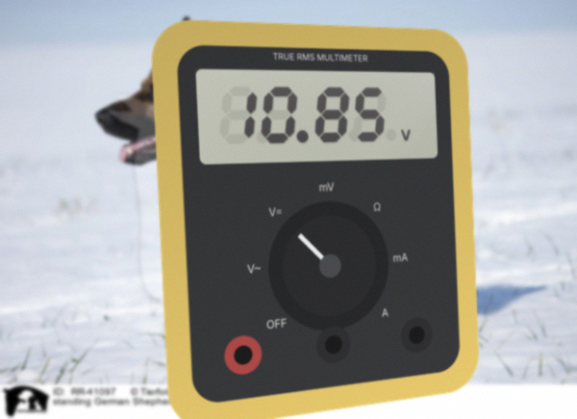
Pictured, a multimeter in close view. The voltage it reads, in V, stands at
10.85 V
